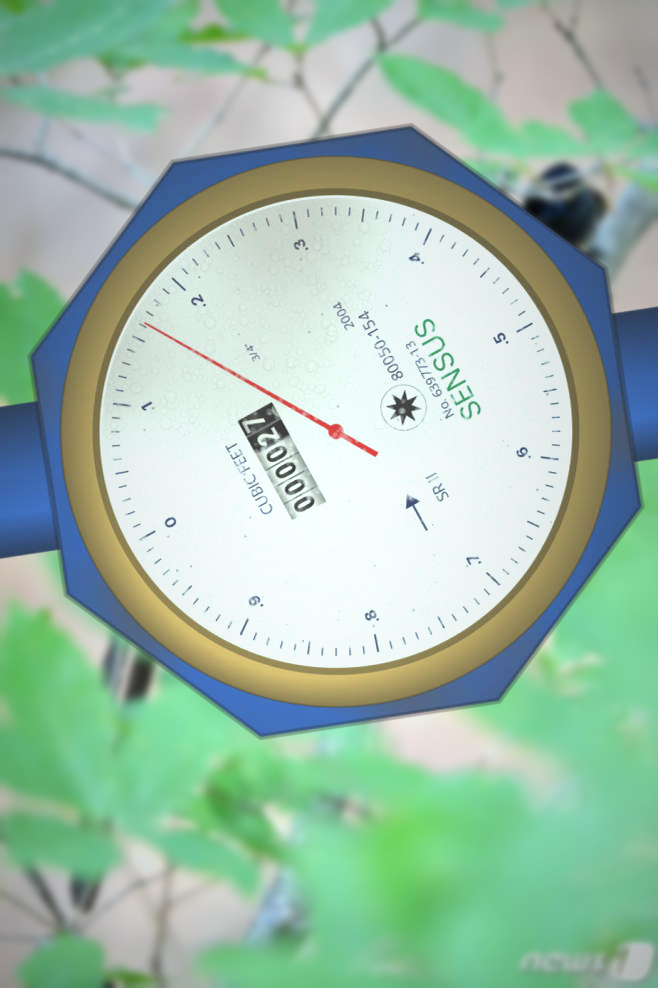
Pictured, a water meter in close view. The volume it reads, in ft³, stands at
27.16 ft³
